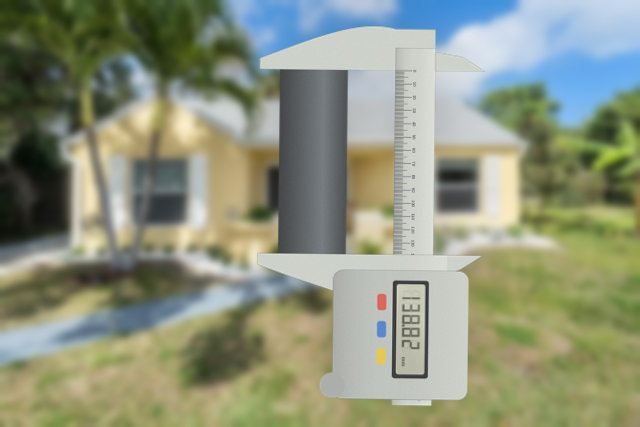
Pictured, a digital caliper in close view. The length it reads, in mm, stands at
138.82 mm
